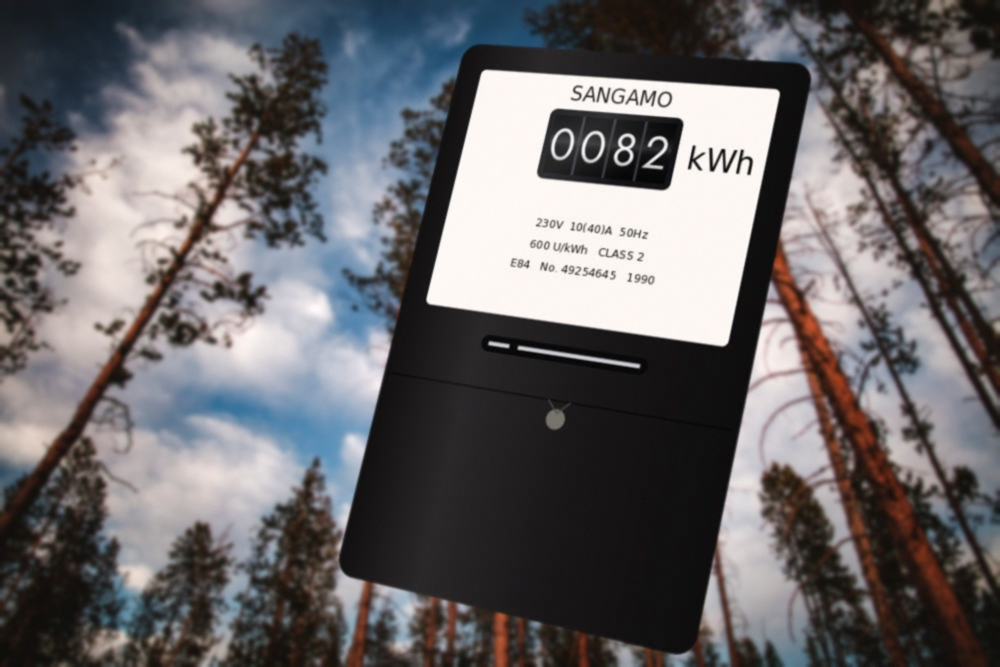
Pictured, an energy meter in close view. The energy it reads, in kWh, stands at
82 kWh
